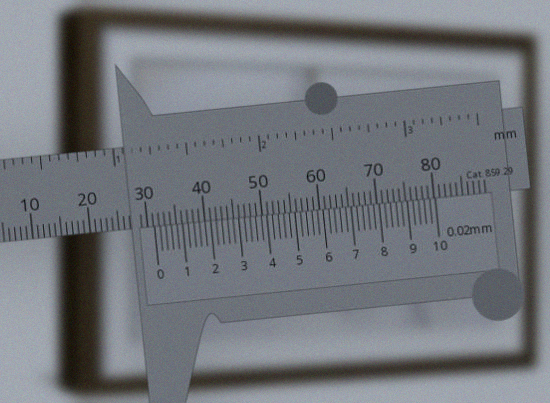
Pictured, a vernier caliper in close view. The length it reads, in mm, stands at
31.2 mm
